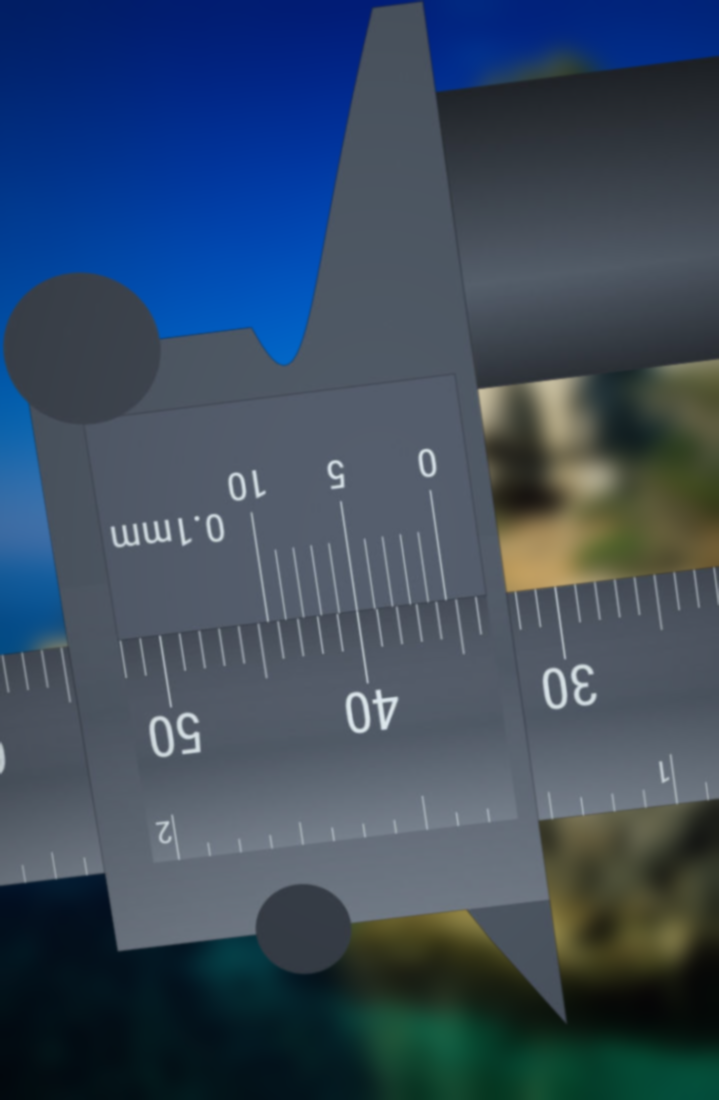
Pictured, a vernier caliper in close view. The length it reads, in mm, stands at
35.5 mm
